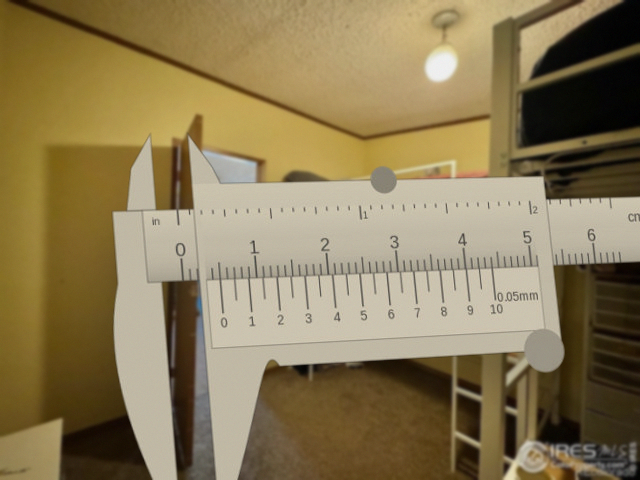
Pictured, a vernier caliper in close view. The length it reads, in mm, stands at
5.0 mm
